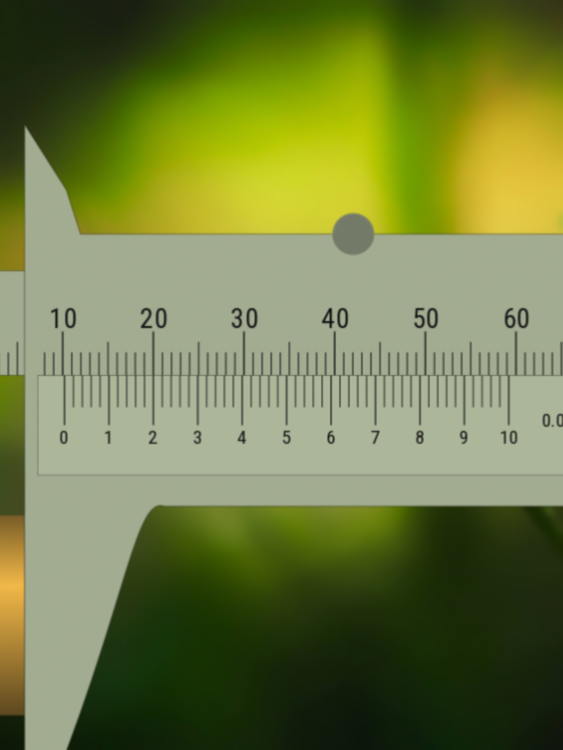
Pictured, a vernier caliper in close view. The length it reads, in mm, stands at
10.2 mm
